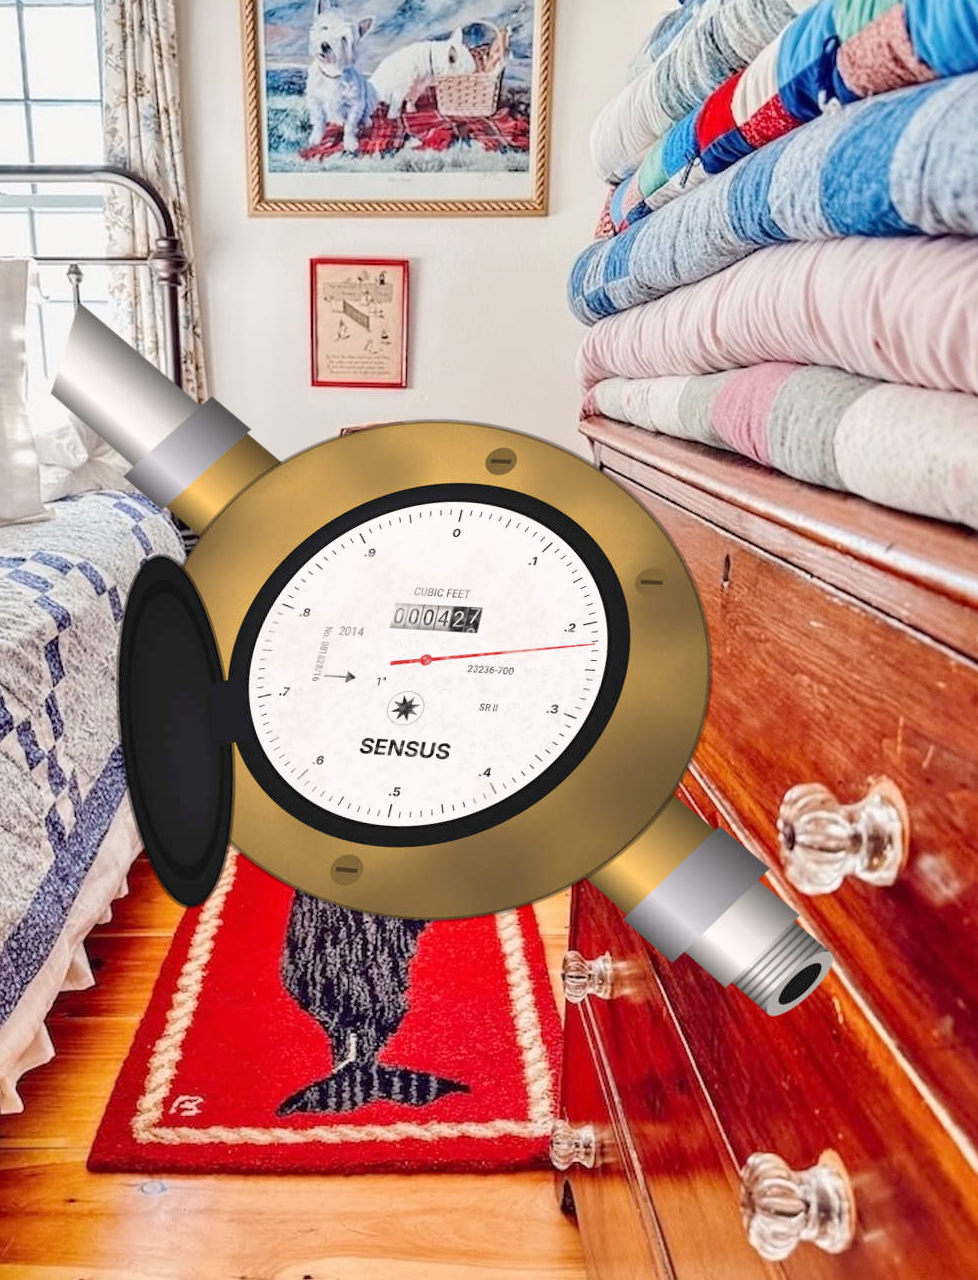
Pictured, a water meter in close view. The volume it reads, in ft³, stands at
427.22 ft³
